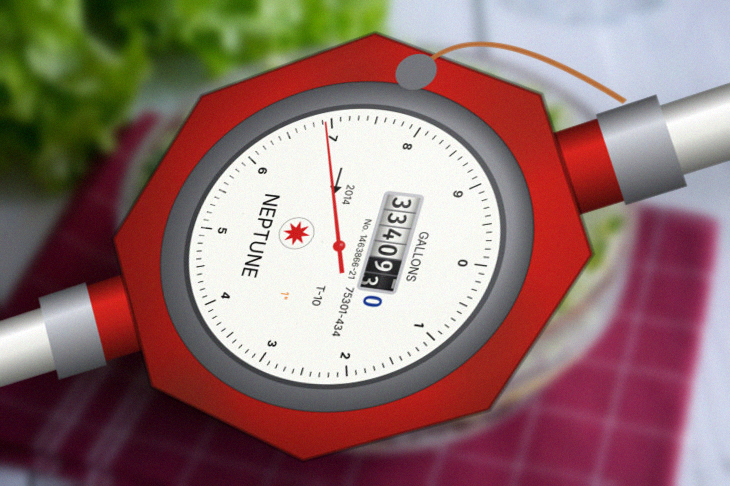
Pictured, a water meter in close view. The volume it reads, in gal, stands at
3340926.9 gal
